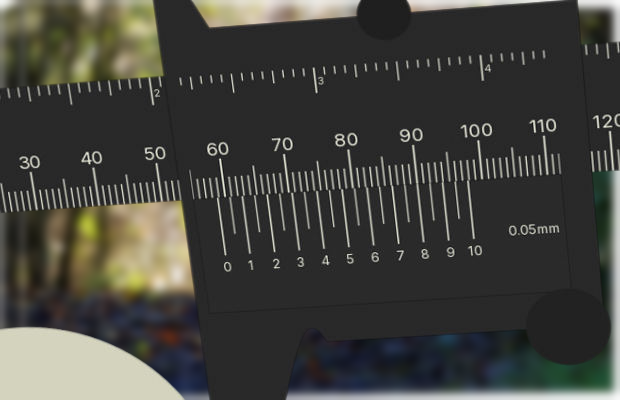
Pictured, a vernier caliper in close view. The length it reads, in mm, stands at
58.8 mm
